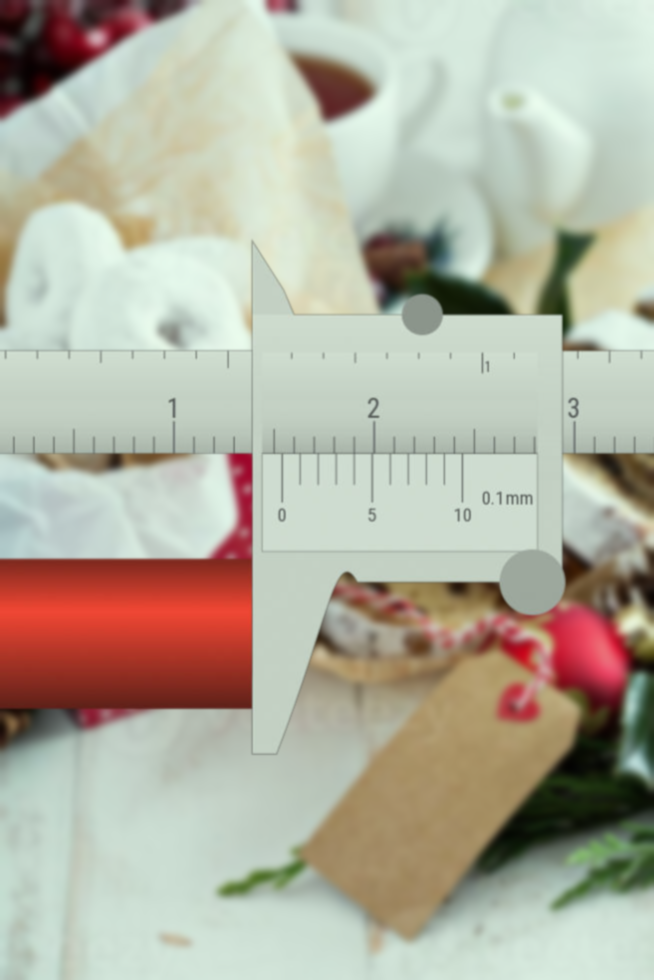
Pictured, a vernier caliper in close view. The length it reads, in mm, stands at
15.4 mm
